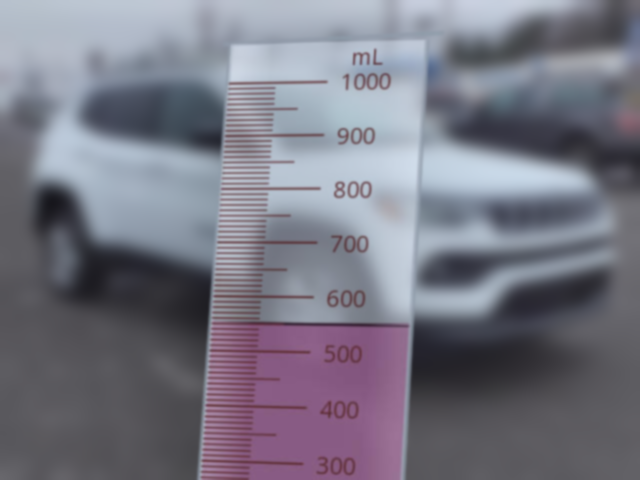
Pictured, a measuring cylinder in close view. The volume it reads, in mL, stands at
550 mL
